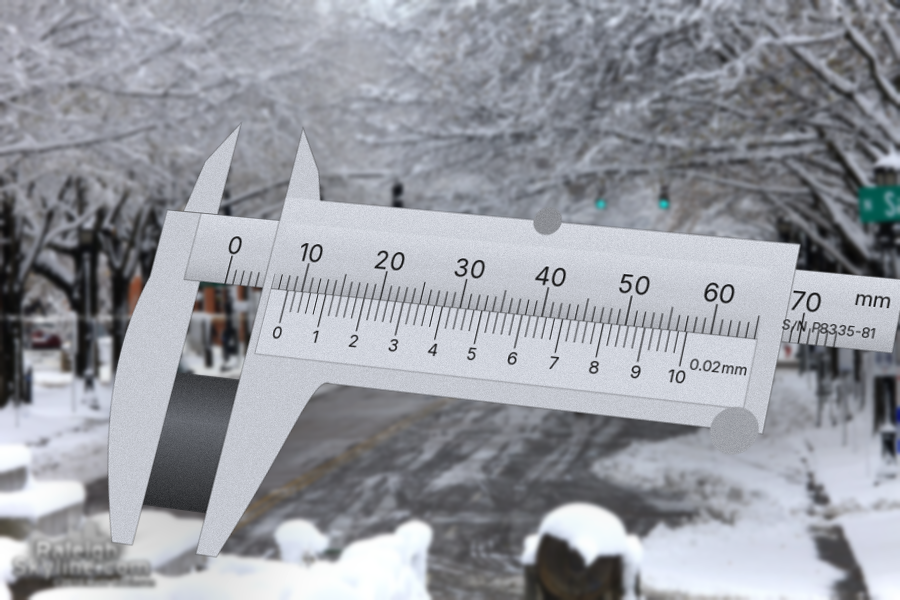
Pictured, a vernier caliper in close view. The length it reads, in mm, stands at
8.2 mm
